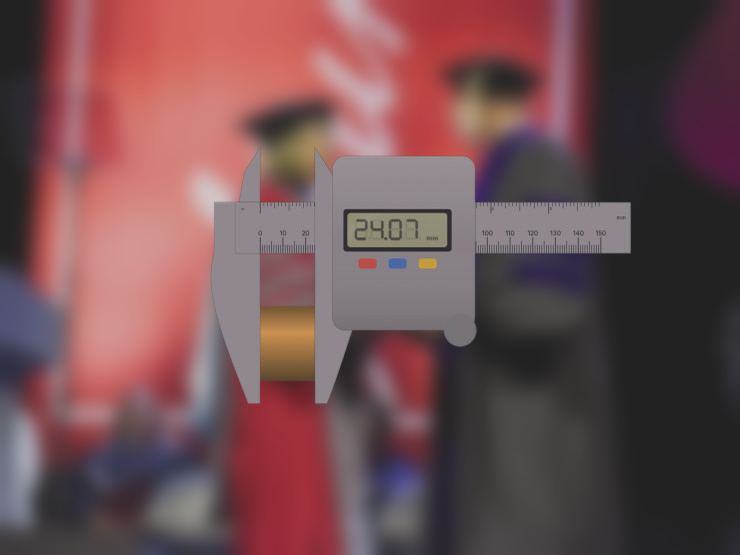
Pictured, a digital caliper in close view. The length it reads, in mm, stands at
24.07 mm
